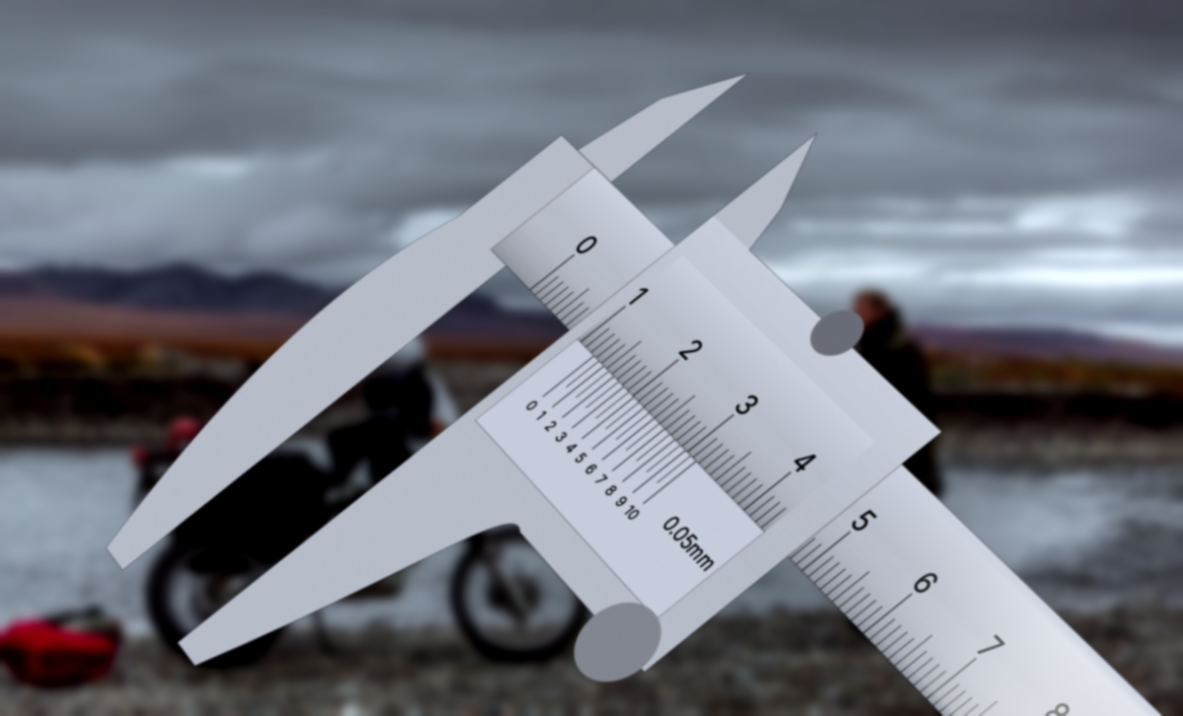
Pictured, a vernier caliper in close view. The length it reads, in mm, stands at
12.6 mm
